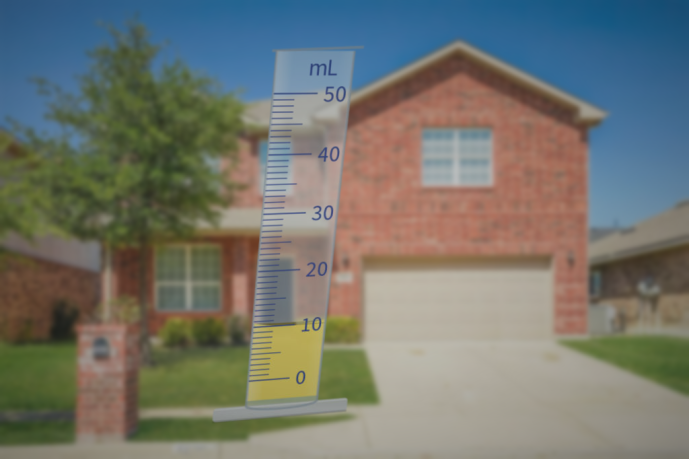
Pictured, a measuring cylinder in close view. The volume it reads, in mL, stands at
10 mL
